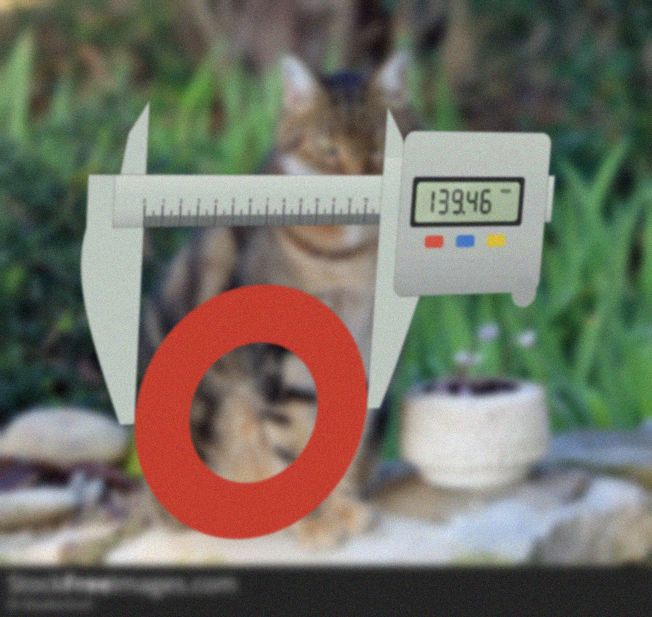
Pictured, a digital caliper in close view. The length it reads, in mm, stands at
139.46 mm
